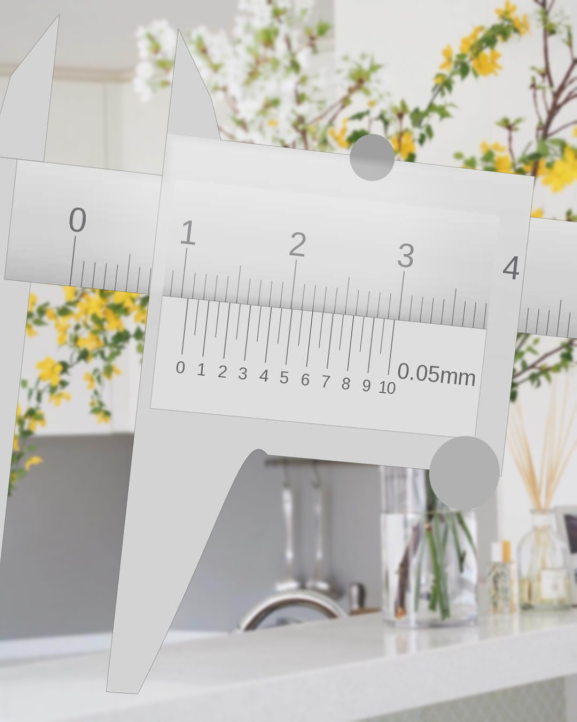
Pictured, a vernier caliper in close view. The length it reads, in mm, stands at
10.6 mm
